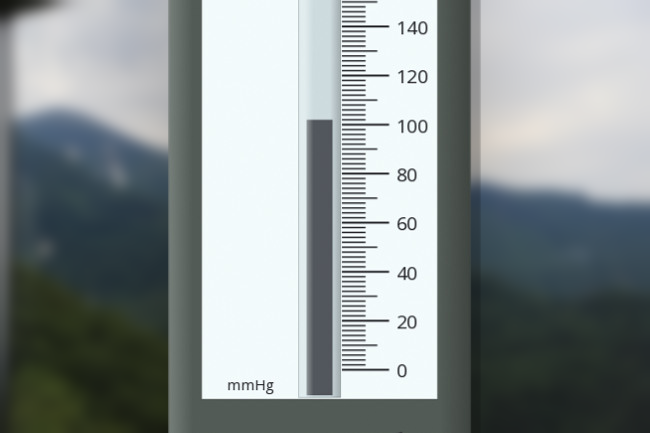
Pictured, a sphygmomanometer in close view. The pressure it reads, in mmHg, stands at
102 mmHg
